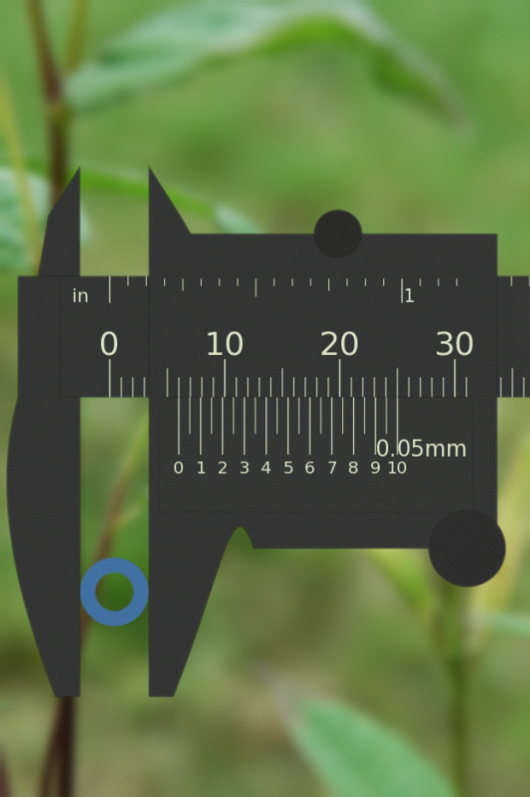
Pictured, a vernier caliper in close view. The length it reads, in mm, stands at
6.0 mm
